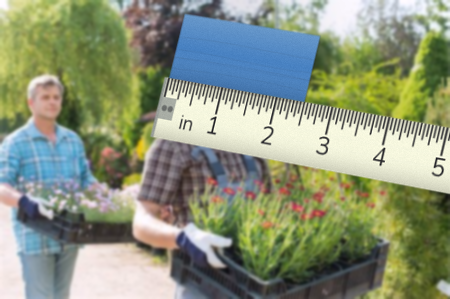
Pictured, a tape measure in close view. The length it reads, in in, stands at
2.5 in
